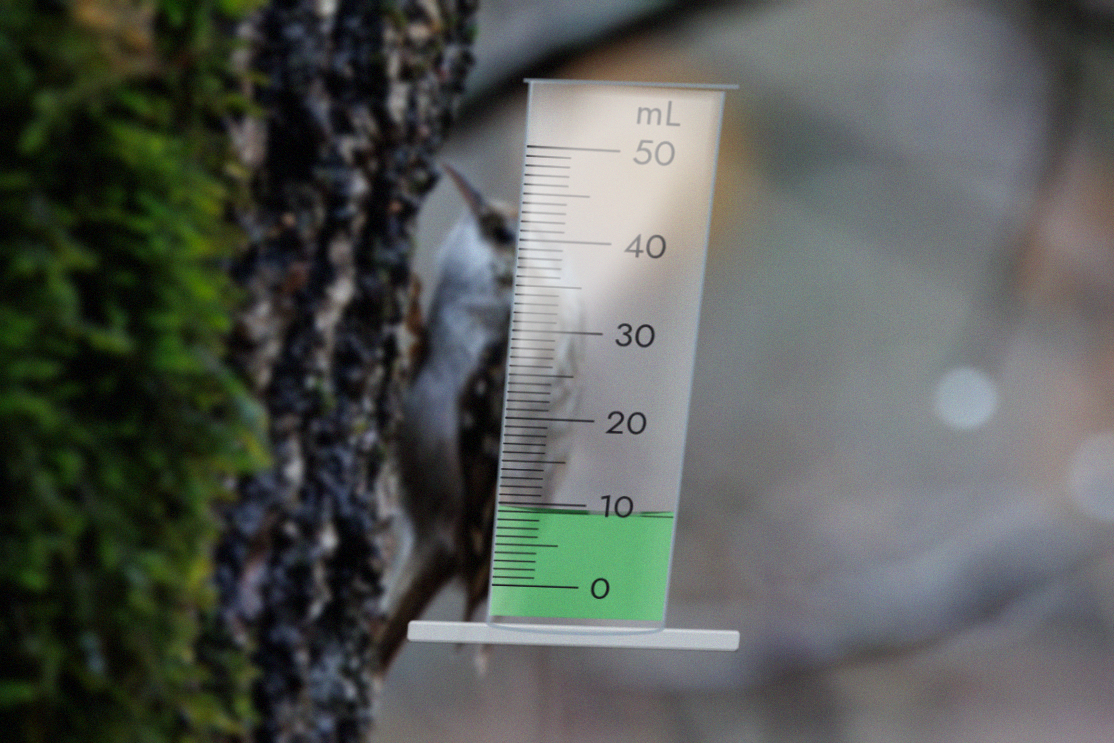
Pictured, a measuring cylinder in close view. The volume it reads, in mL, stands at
9 mL
